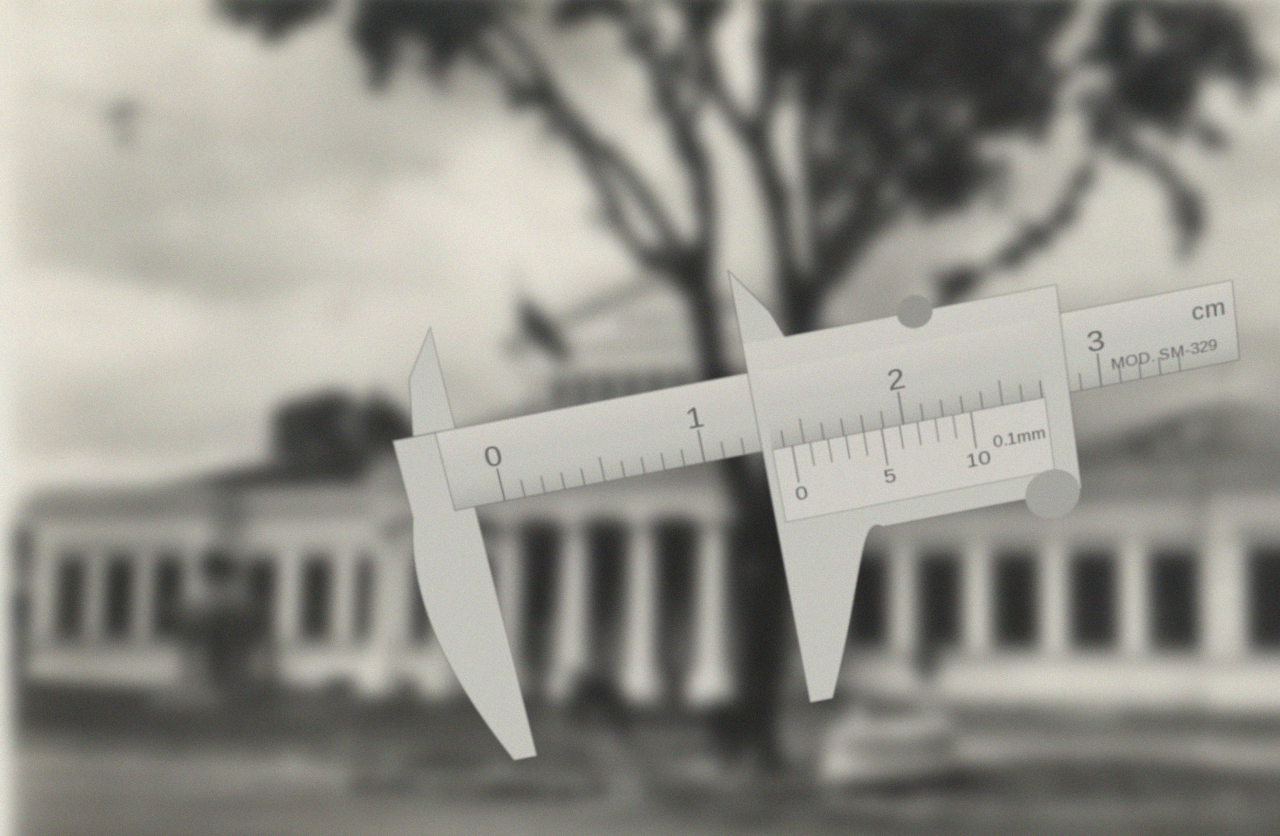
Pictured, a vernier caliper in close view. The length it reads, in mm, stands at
14.4 mm
